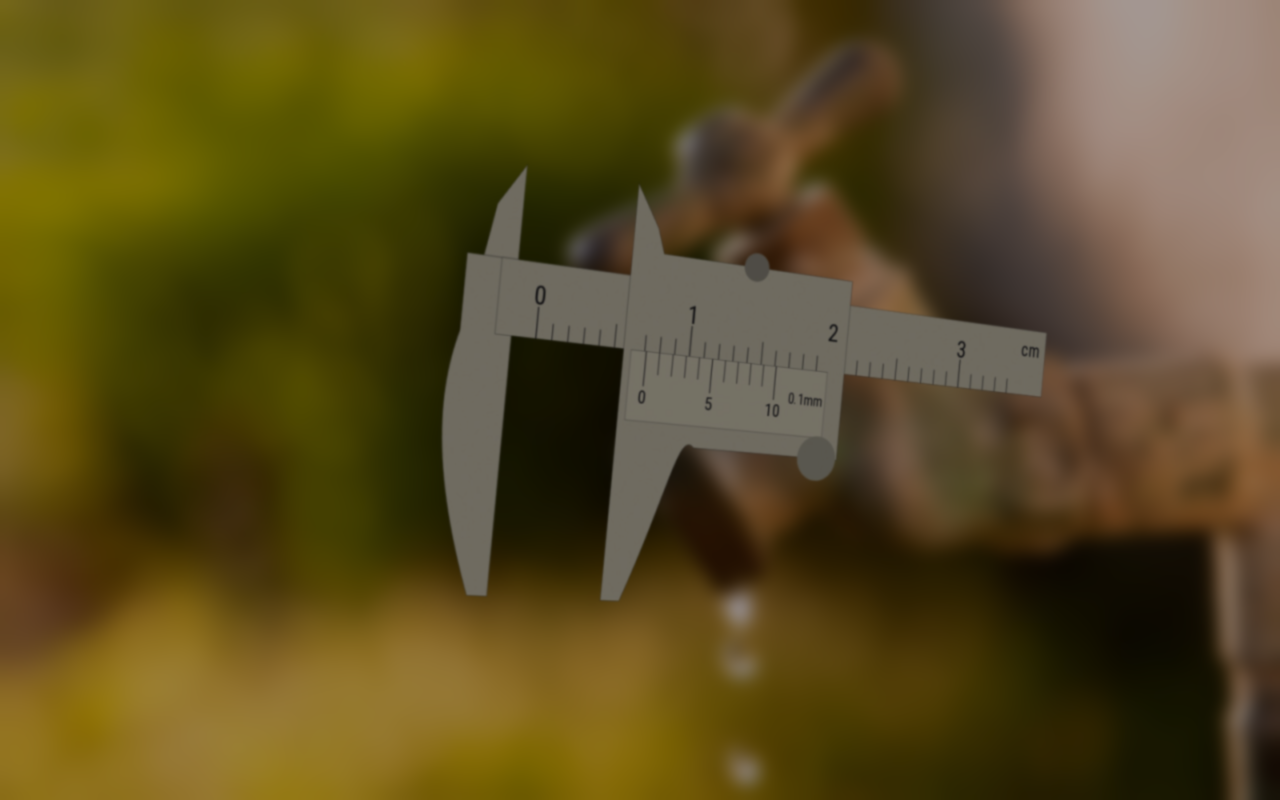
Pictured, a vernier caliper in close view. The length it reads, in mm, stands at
7.1 mm
